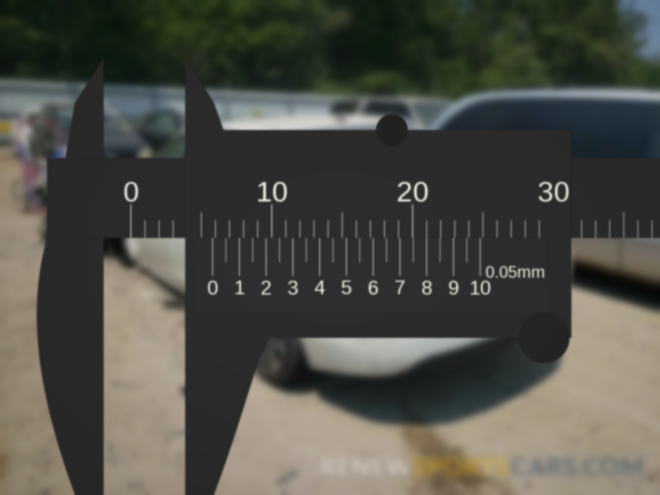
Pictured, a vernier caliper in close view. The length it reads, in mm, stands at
5.8 mm
